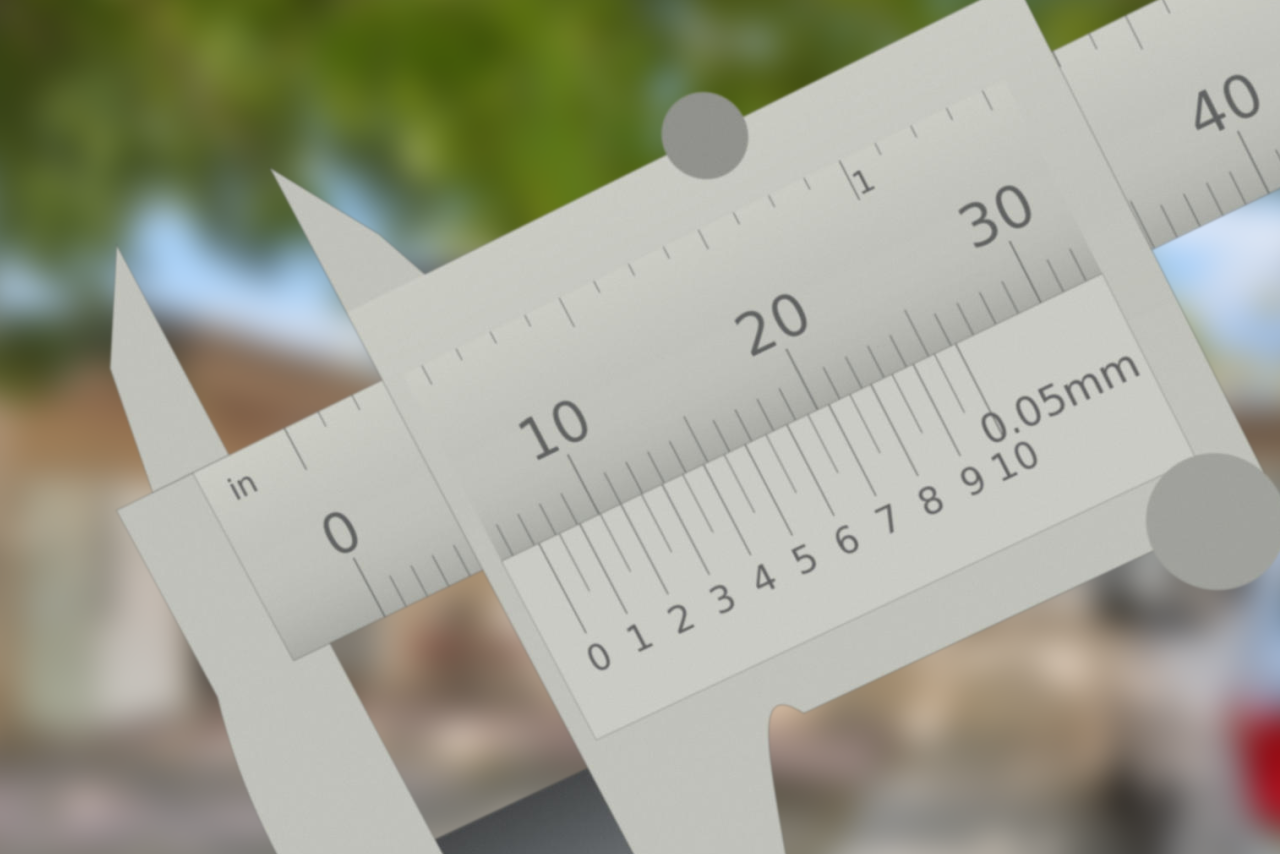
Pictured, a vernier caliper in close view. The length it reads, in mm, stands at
7.2 mm
